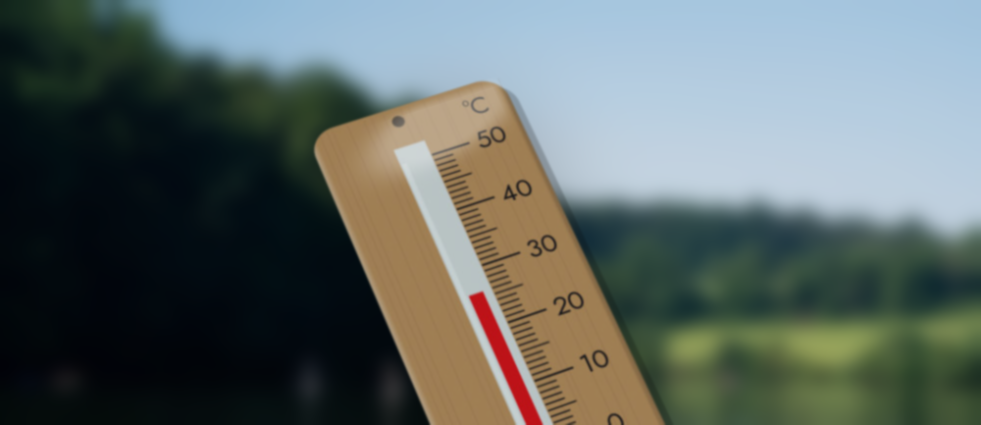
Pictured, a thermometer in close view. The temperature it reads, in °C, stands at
26 °C
